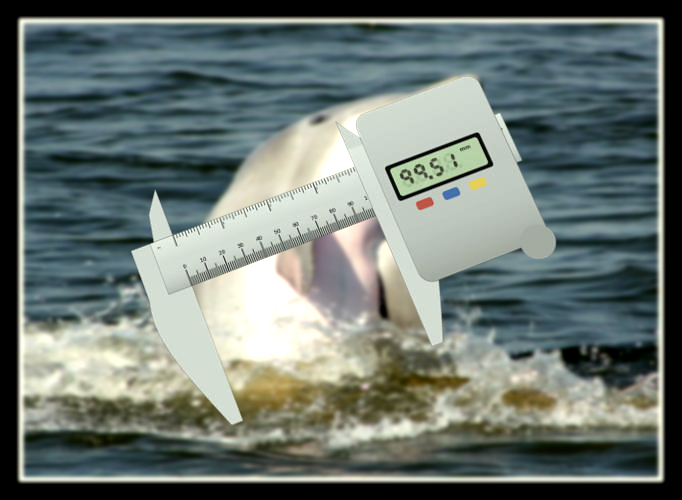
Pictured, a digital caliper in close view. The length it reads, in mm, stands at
99.51 mm
